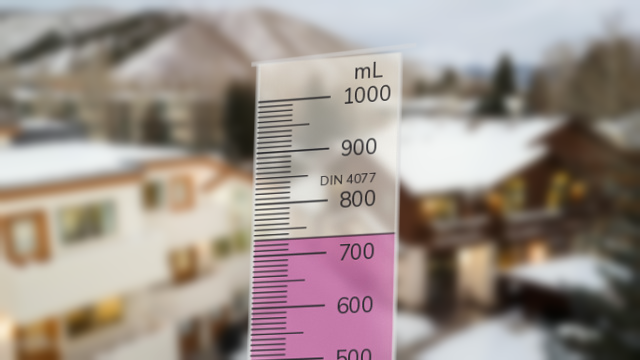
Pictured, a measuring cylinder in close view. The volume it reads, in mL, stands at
730 mL
